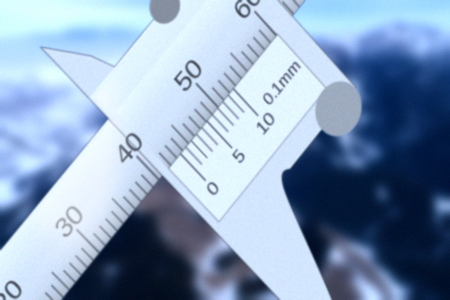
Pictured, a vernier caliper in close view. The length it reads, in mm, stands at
43.6 mm
